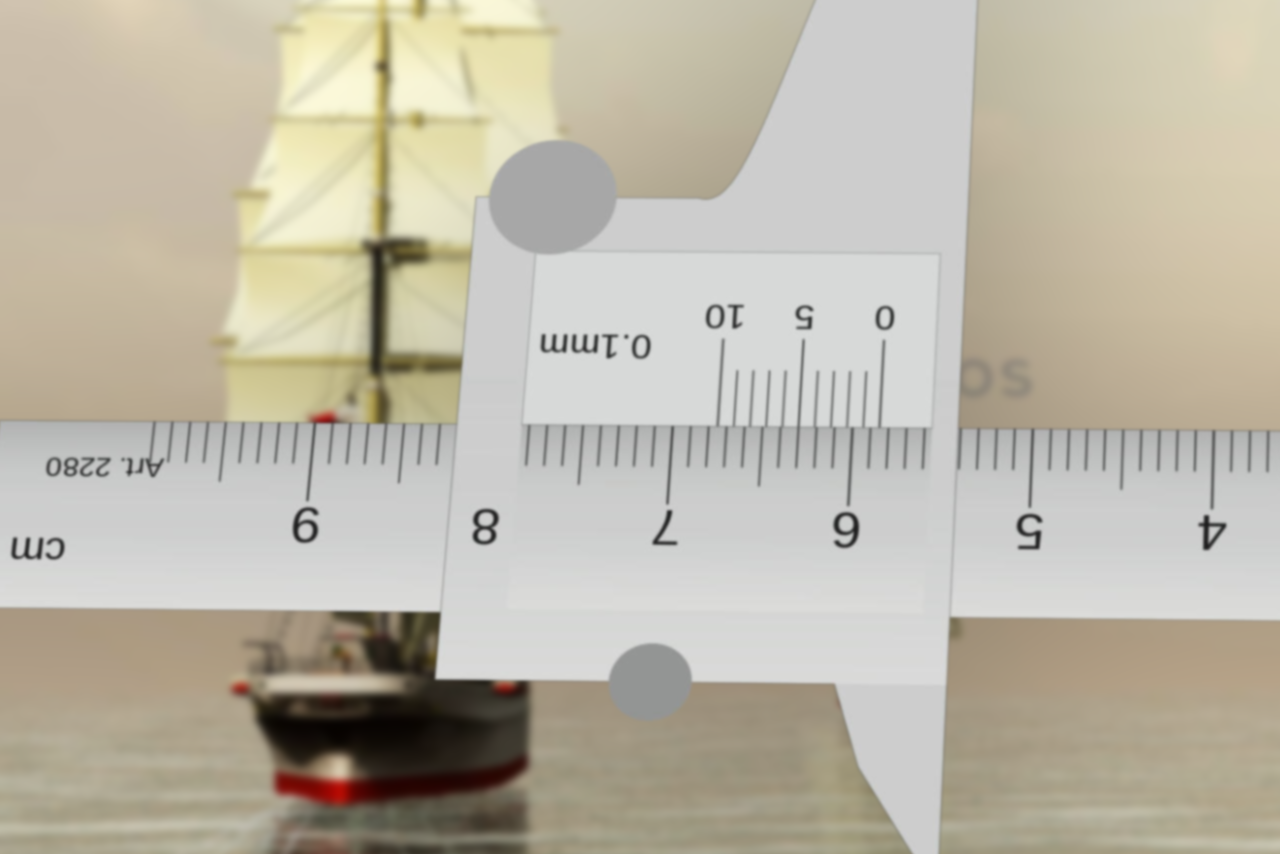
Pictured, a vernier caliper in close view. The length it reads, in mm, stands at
58.5 mm
